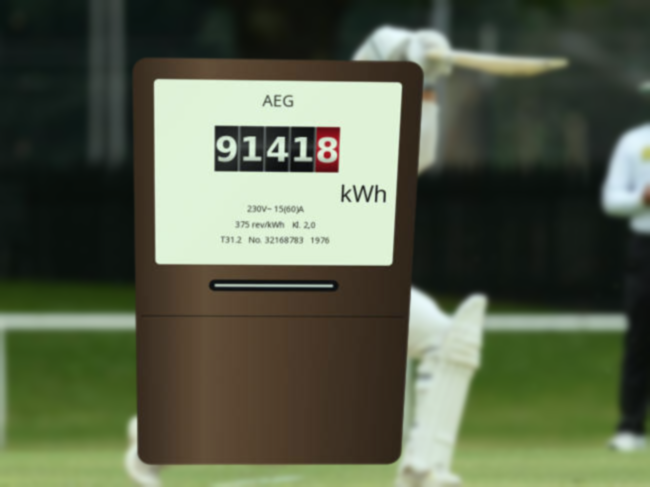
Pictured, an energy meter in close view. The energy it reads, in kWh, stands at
9141.8 kWh
